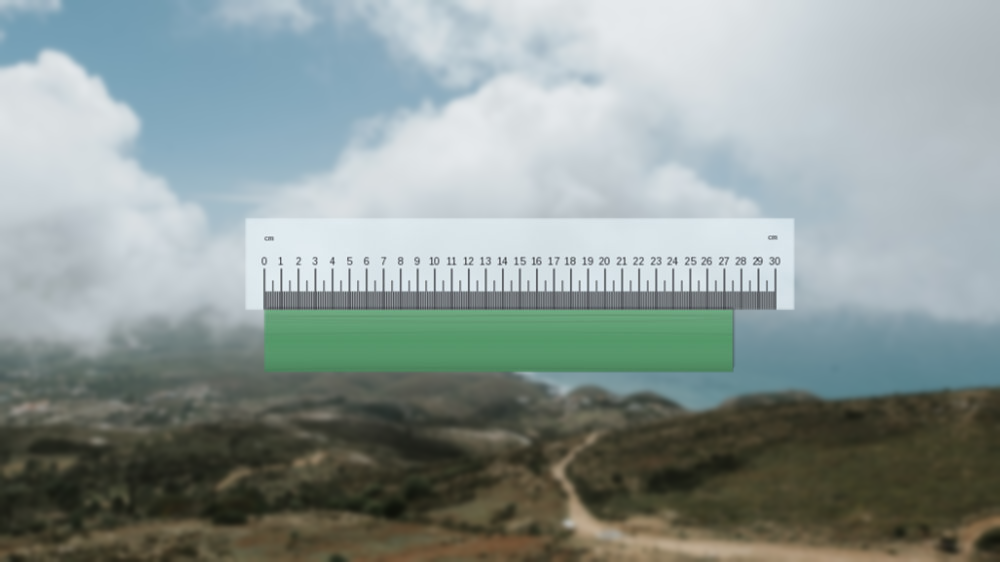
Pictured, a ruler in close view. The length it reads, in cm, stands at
27.5 cm
